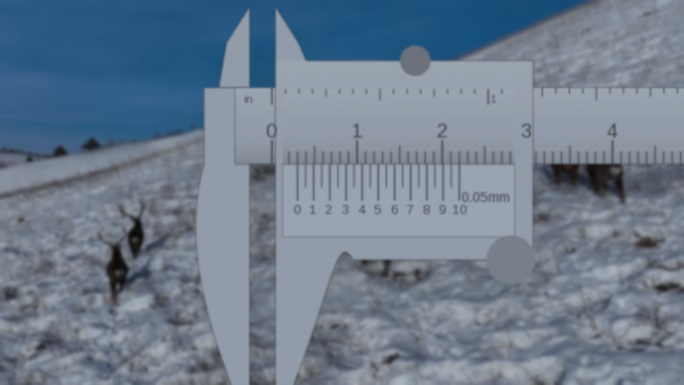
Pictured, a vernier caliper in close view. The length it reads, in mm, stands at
3.0 mm
